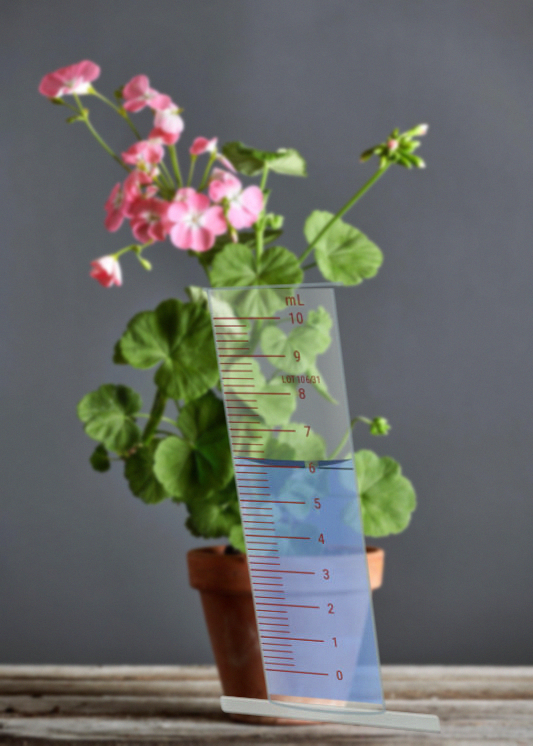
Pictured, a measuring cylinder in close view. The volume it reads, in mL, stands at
6 mL
